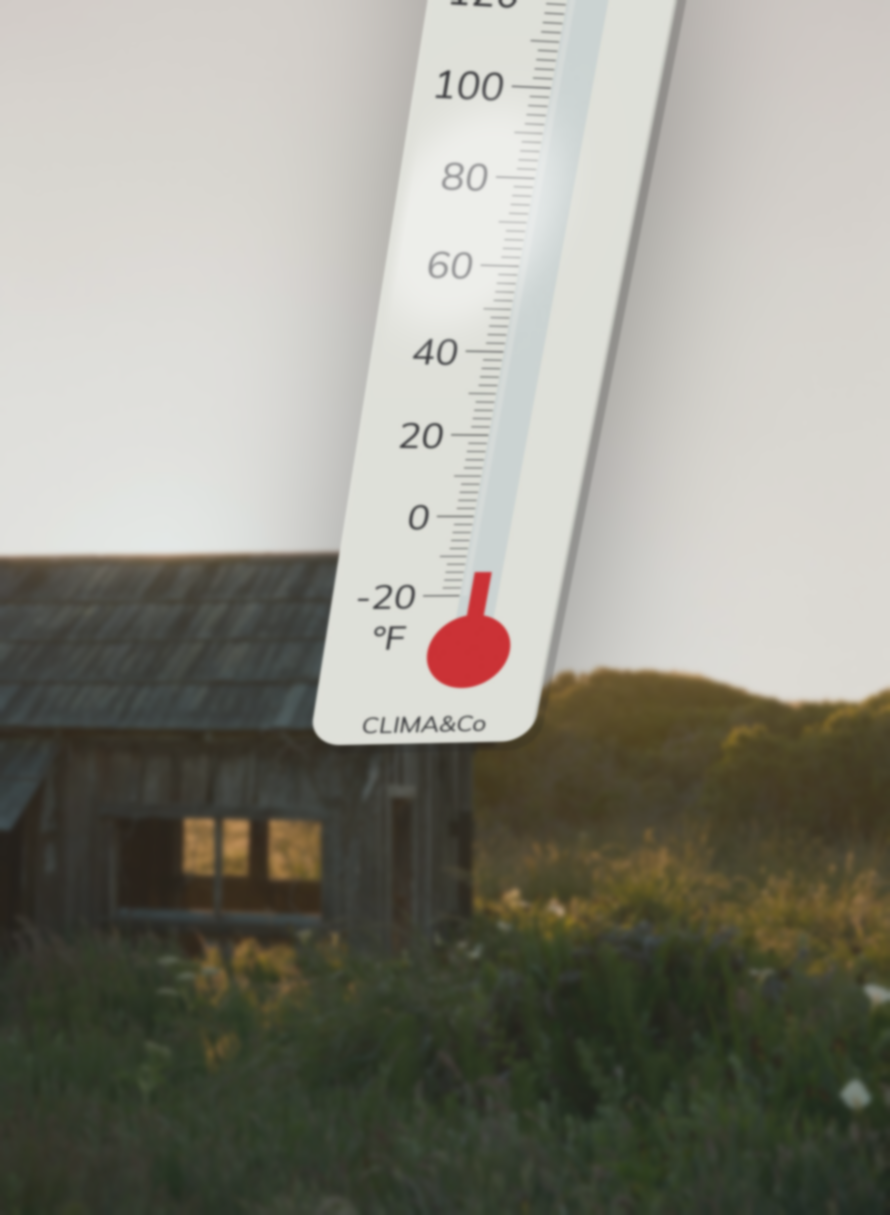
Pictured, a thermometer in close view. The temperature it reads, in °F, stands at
-14 °F
